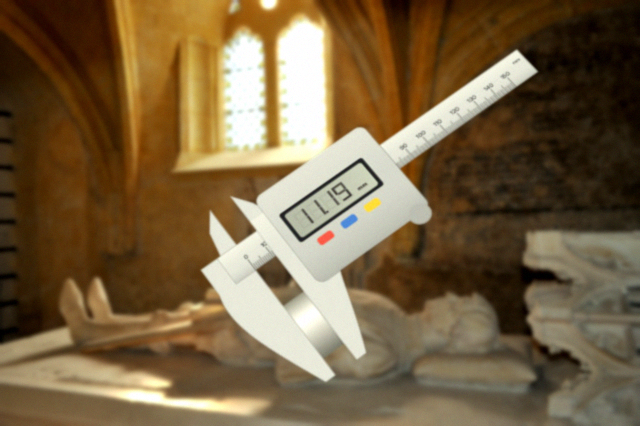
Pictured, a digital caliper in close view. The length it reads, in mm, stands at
11.19 mm
